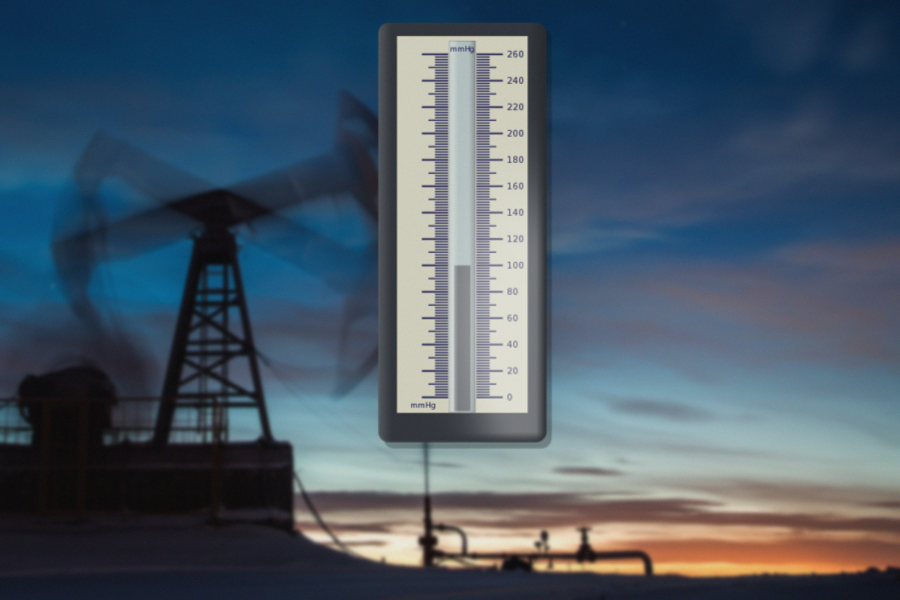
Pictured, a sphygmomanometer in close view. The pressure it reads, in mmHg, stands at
100 mmHg
